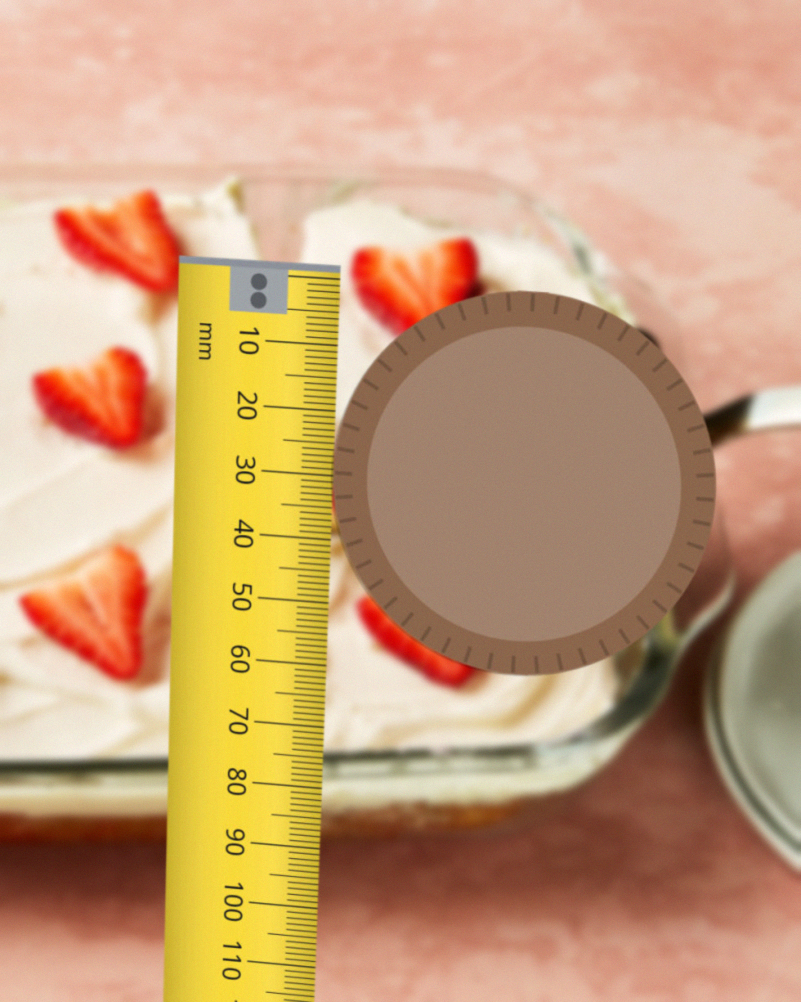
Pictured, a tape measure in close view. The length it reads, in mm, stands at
59 mm
